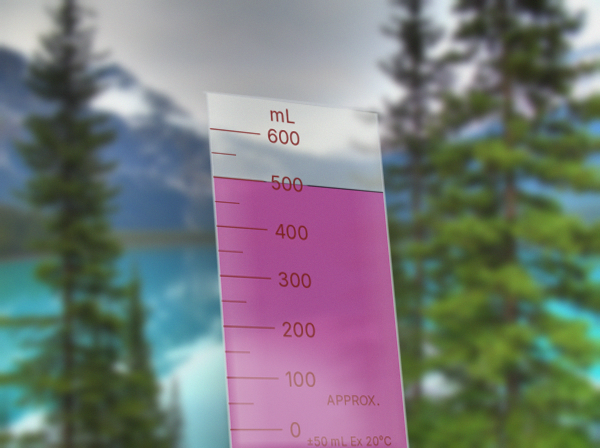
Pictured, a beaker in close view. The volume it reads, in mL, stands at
500 mL
